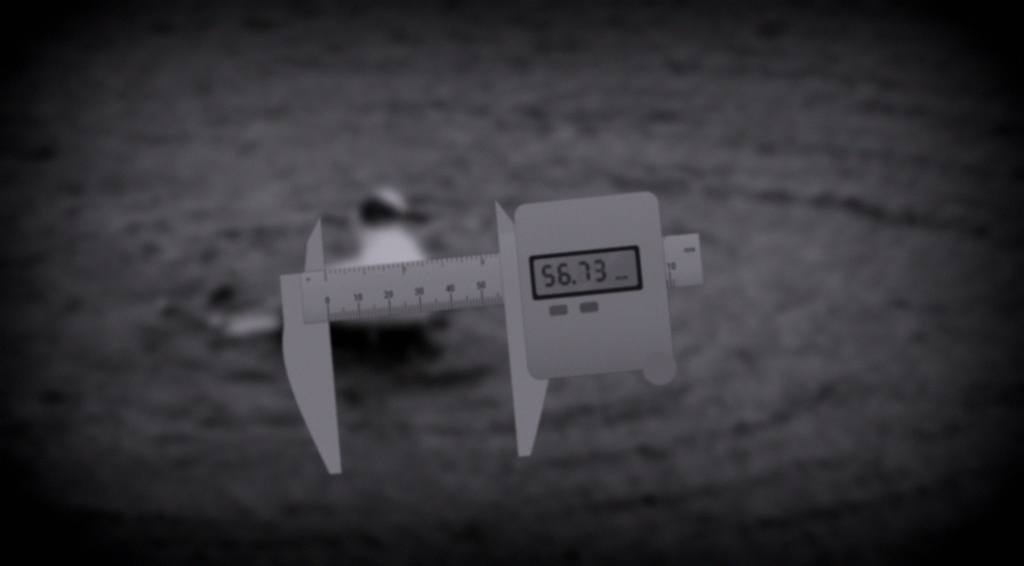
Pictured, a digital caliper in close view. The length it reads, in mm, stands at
56.73 mm
